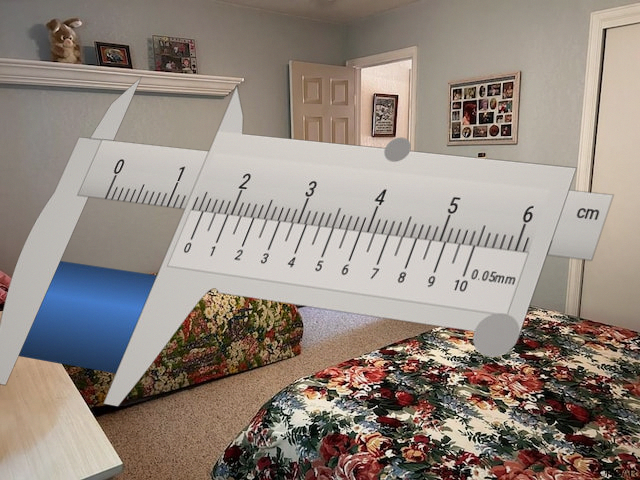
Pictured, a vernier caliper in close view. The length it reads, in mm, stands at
15.6 mm
